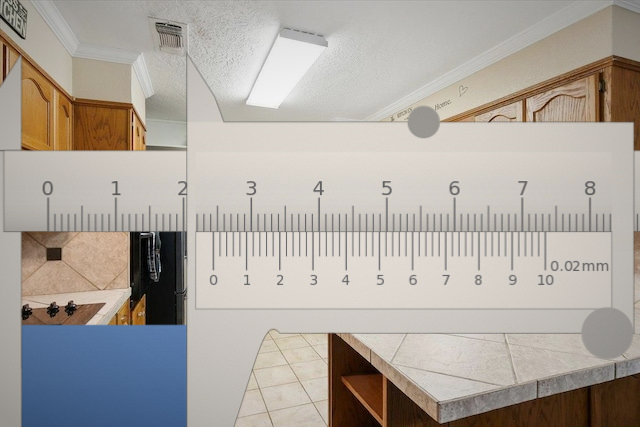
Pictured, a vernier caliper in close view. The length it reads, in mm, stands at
24.4 mm
